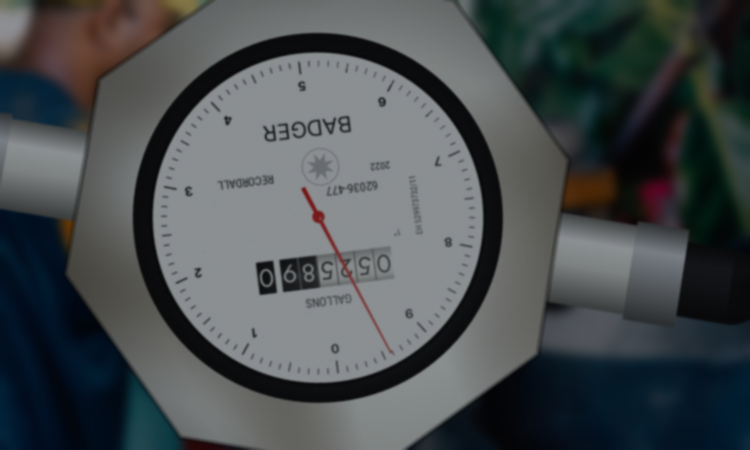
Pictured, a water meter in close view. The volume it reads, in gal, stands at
525889.4 gal
